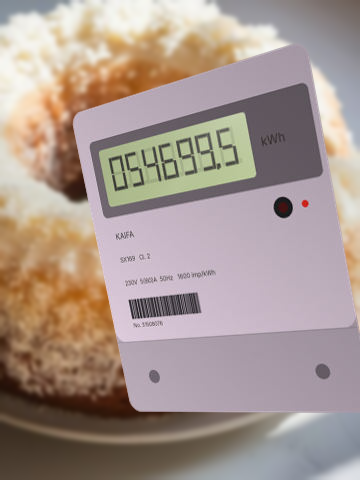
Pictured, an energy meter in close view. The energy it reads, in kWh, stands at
54699.5 kWh
